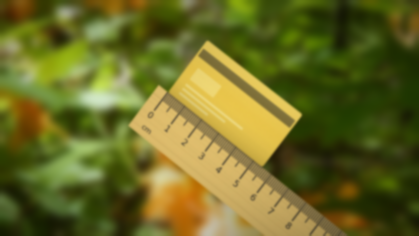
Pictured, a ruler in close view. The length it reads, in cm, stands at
5.5 cm
